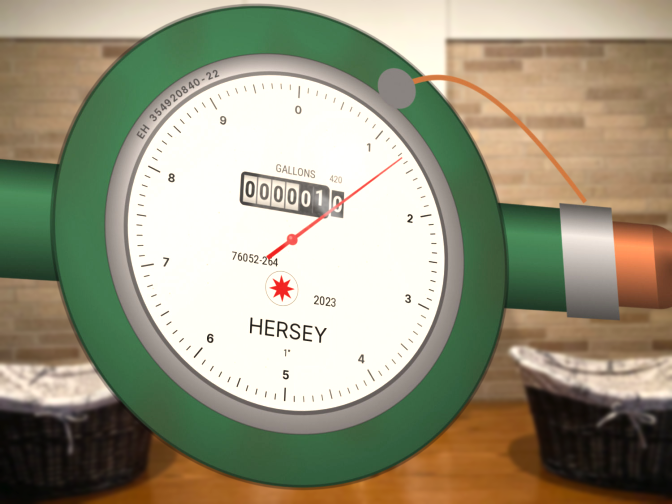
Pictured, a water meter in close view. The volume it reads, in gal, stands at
11.3 gal
